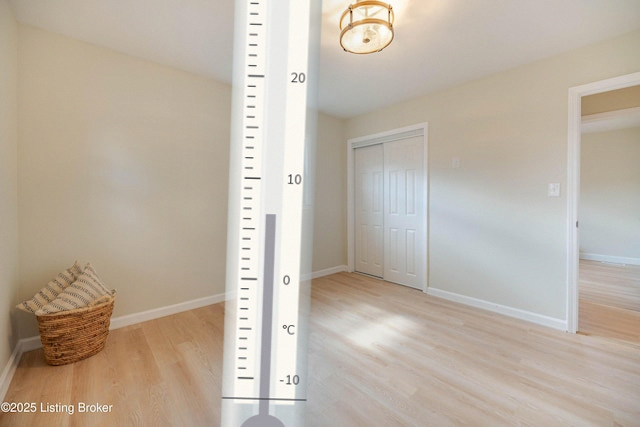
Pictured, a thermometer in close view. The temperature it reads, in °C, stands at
6.5 °C
